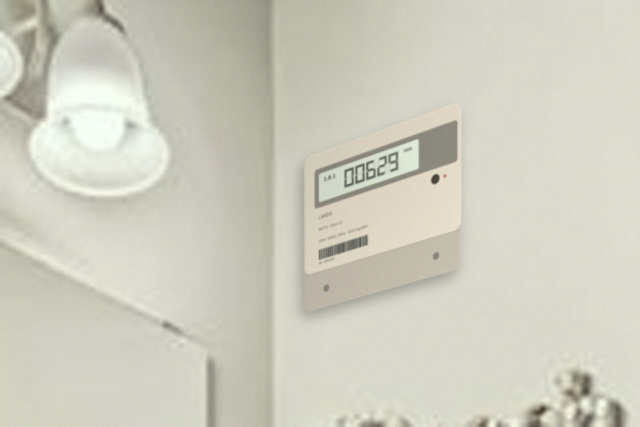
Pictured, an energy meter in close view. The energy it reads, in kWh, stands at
629 kWh
